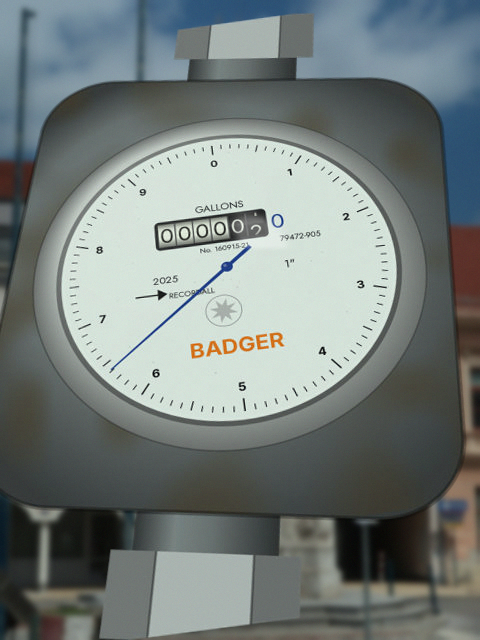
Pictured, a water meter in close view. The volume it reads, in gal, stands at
16.4 gal
